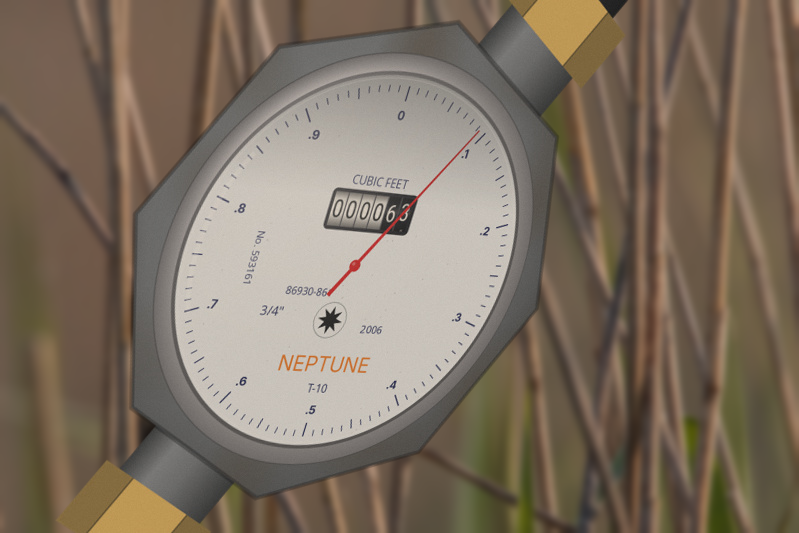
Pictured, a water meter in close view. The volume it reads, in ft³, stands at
63.09 ft³
